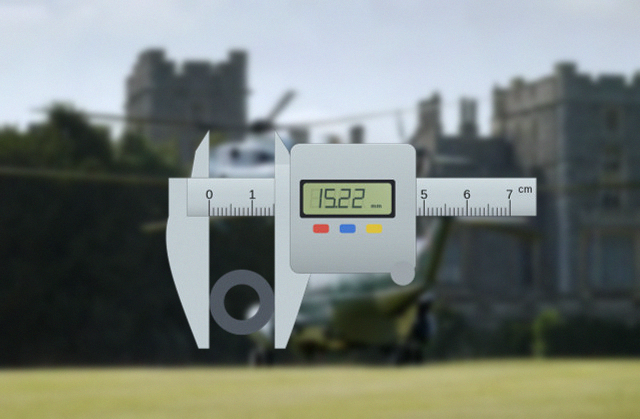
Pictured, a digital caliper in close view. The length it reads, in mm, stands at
15.22 mm
